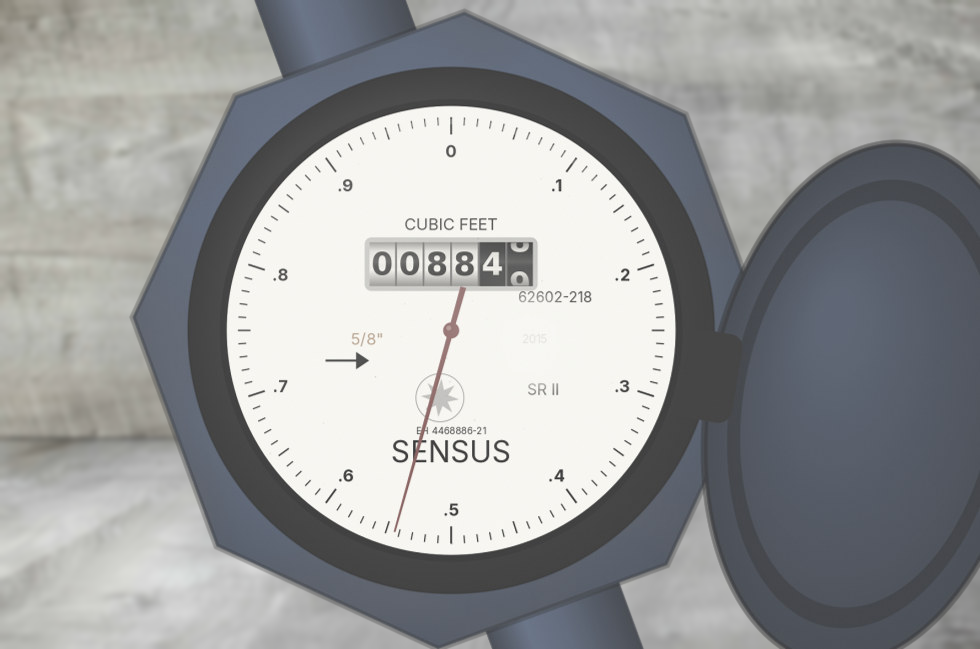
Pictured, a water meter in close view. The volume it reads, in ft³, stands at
8848.54 ft³
